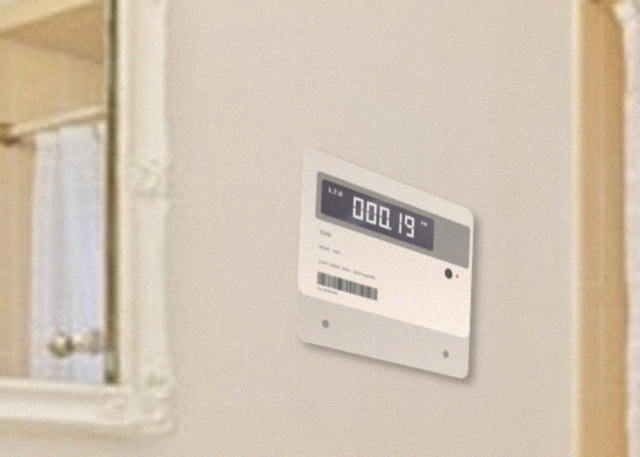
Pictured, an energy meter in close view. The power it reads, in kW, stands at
0.19 kW
